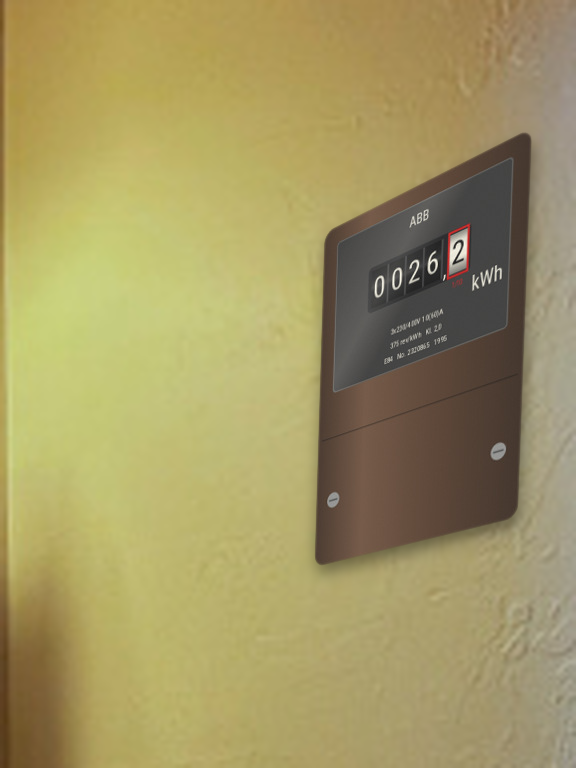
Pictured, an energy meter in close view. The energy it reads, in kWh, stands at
26.2 kWh
